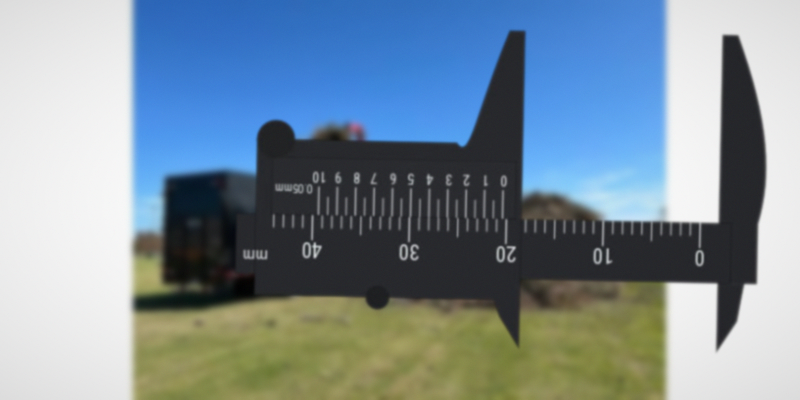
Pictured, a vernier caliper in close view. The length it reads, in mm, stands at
20.4 mm
